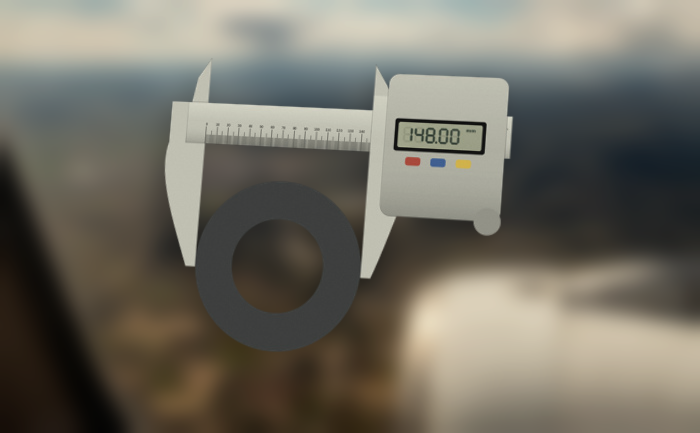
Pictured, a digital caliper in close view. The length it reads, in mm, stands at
148.00 mm
